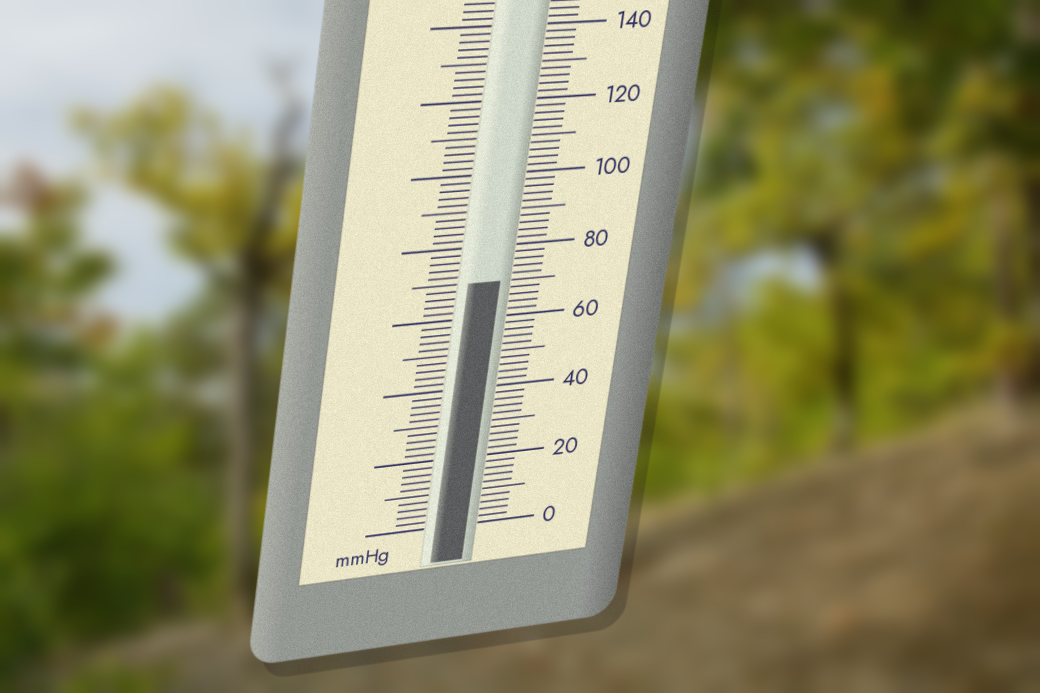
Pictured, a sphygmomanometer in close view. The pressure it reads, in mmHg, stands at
70 mmHg
